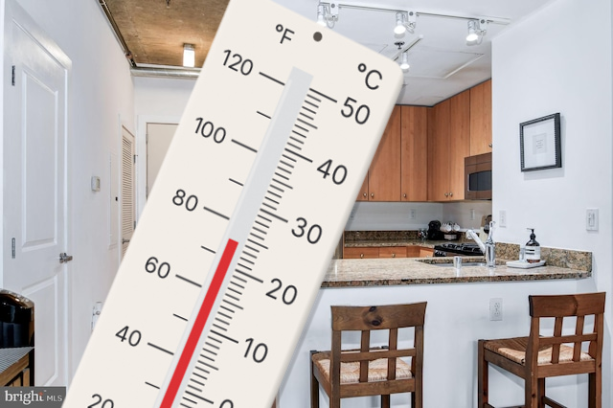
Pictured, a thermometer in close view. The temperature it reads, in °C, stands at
24 °C
